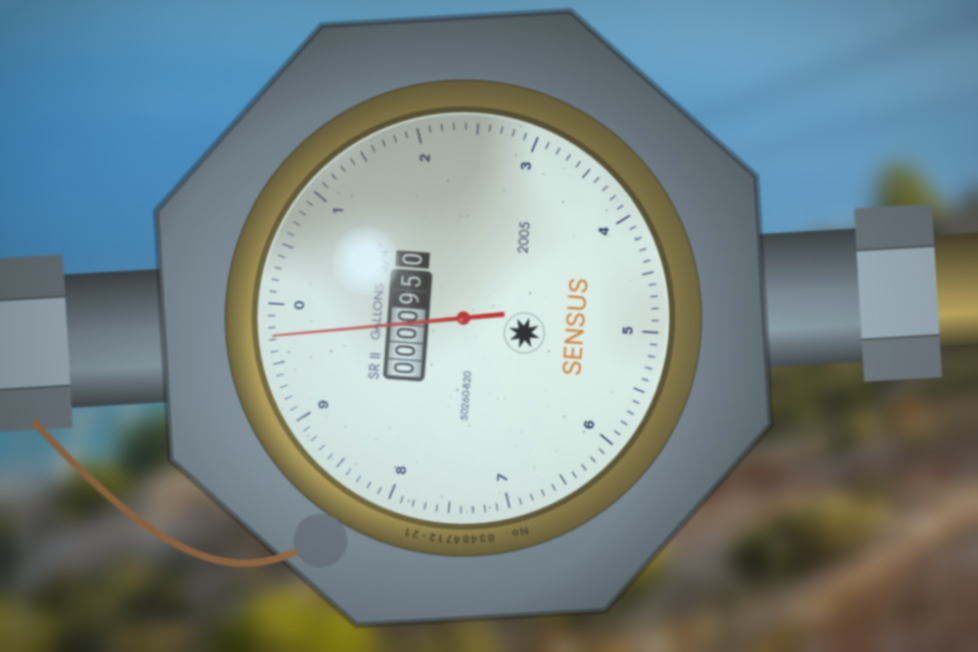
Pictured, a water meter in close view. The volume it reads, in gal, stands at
949.7 gal
